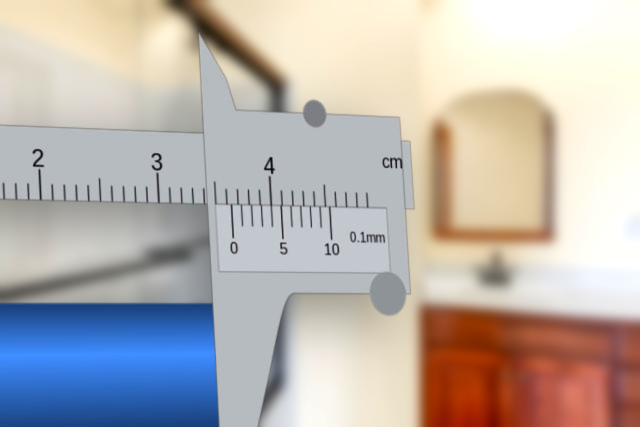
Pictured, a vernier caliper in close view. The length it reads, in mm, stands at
36.4 mm
